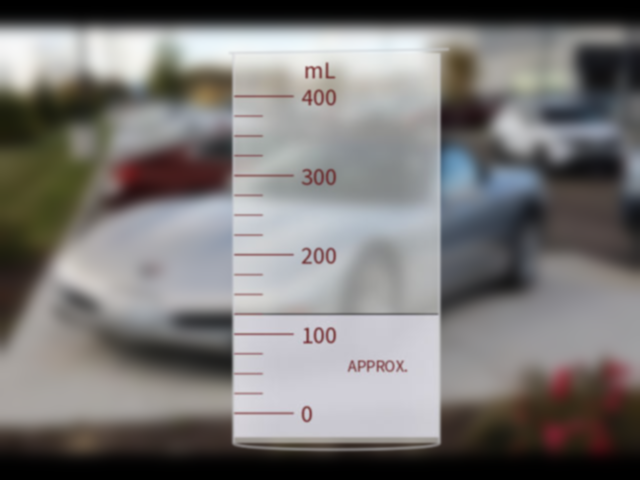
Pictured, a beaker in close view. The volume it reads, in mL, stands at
125 mL
